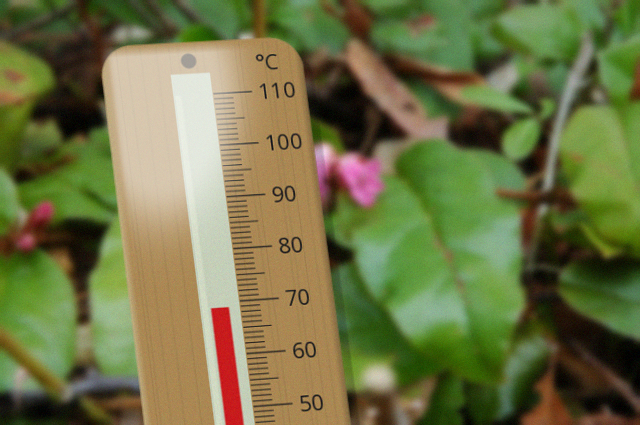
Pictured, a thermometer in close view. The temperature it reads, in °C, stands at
69 °C
